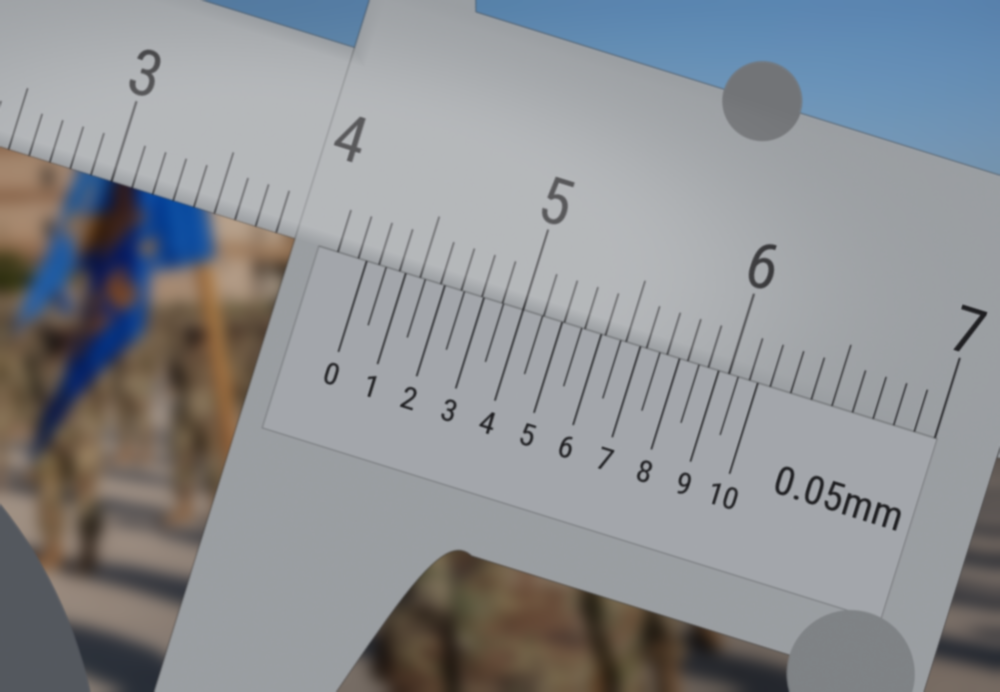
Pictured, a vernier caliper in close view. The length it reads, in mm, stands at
42.4 mm
